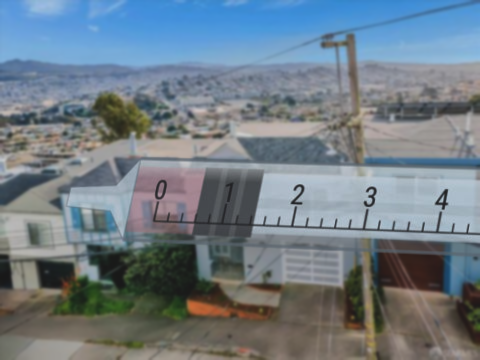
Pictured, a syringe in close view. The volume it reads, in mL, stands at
0.6 mL
